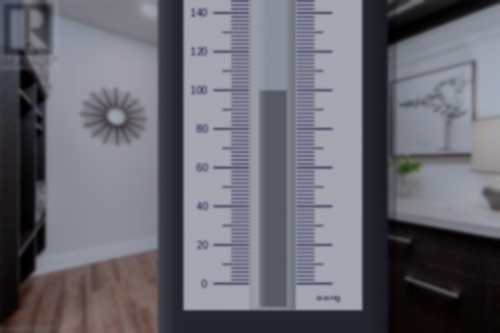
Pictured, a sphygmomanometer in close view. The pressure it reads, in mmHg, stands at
100 mmHg
